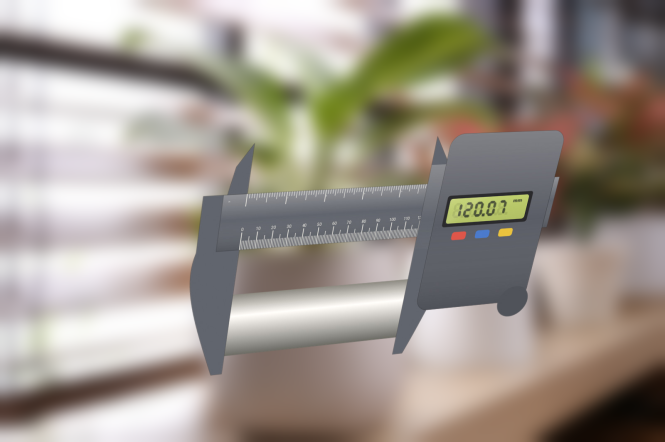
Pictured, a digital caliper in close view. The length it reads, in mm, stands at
120.07 mm
